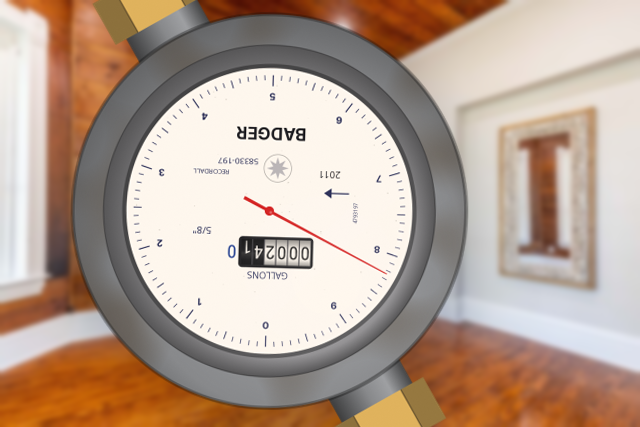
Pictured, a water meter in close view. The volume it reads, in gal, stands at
2408.2 gal
